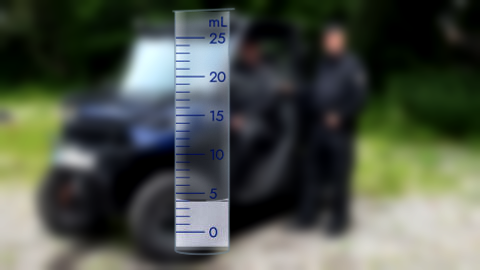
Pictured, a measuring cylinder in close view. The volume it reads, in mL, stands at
4 mL
